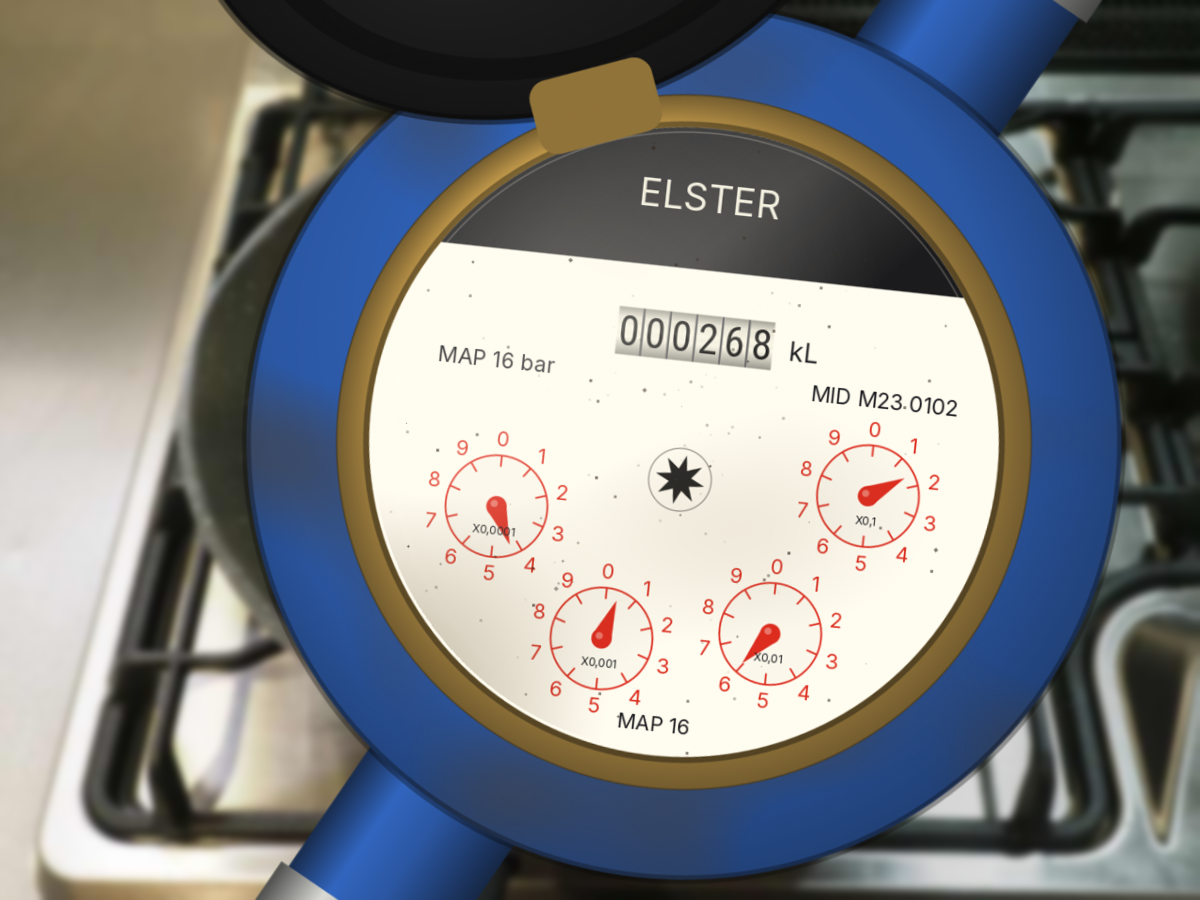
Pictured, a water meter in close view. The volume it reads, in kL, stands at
268.1604 kL
